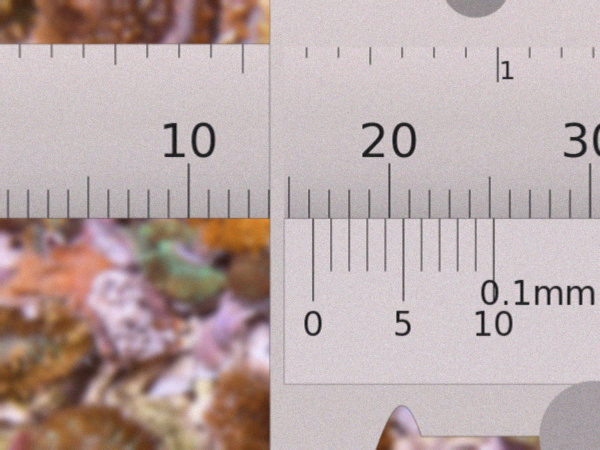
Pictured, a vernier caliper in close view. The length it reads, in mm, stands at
16.2 mm
